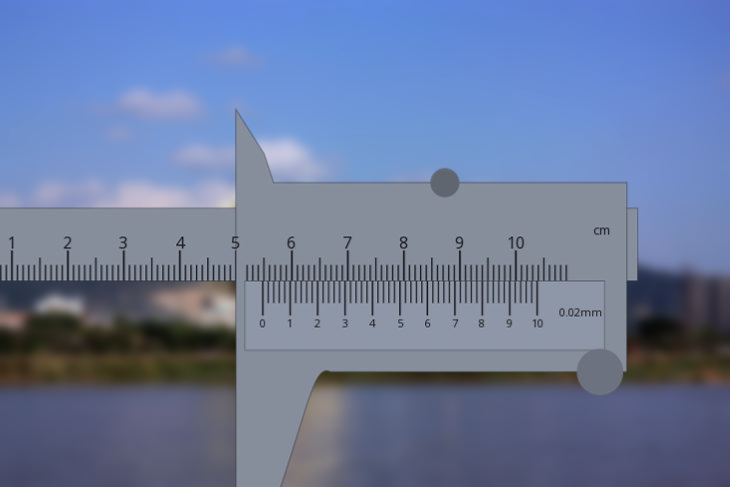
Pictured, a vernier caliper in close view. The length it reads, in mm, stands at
54.8 mm
